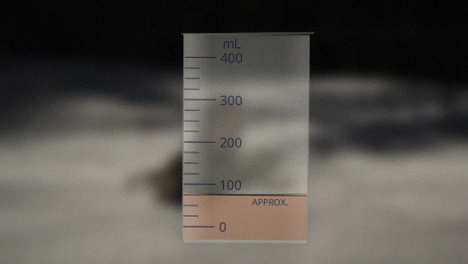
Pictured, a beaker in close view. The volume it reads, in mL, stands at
75 mL
